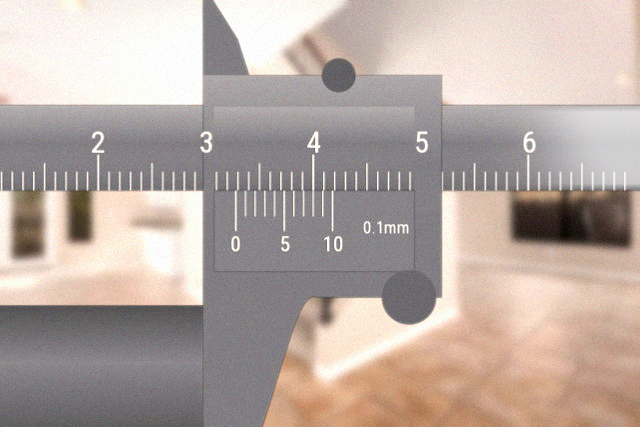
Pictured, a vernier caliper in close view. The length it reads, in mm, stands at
32.8 mm
